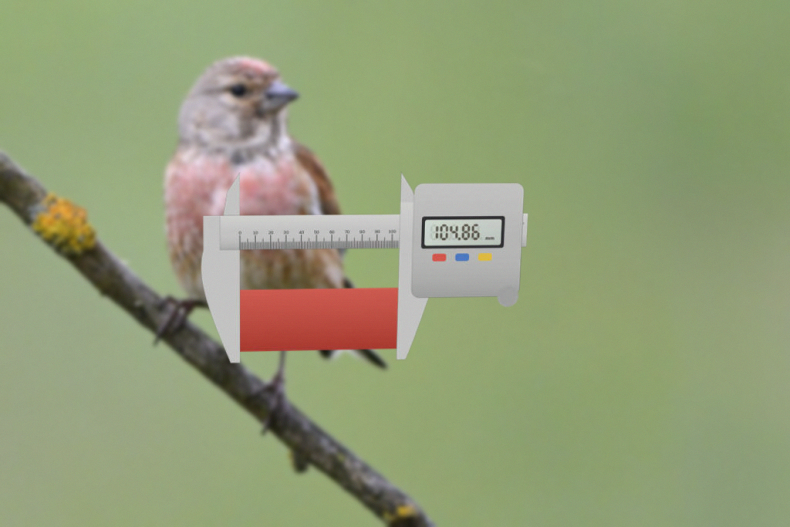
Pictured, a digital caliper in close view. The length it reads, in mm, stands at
104.86 mm
